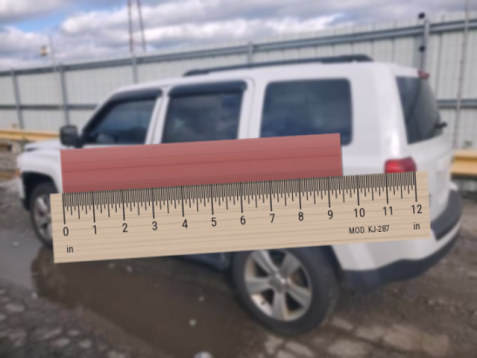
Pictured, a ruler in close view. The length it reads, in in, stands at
9.5 in
